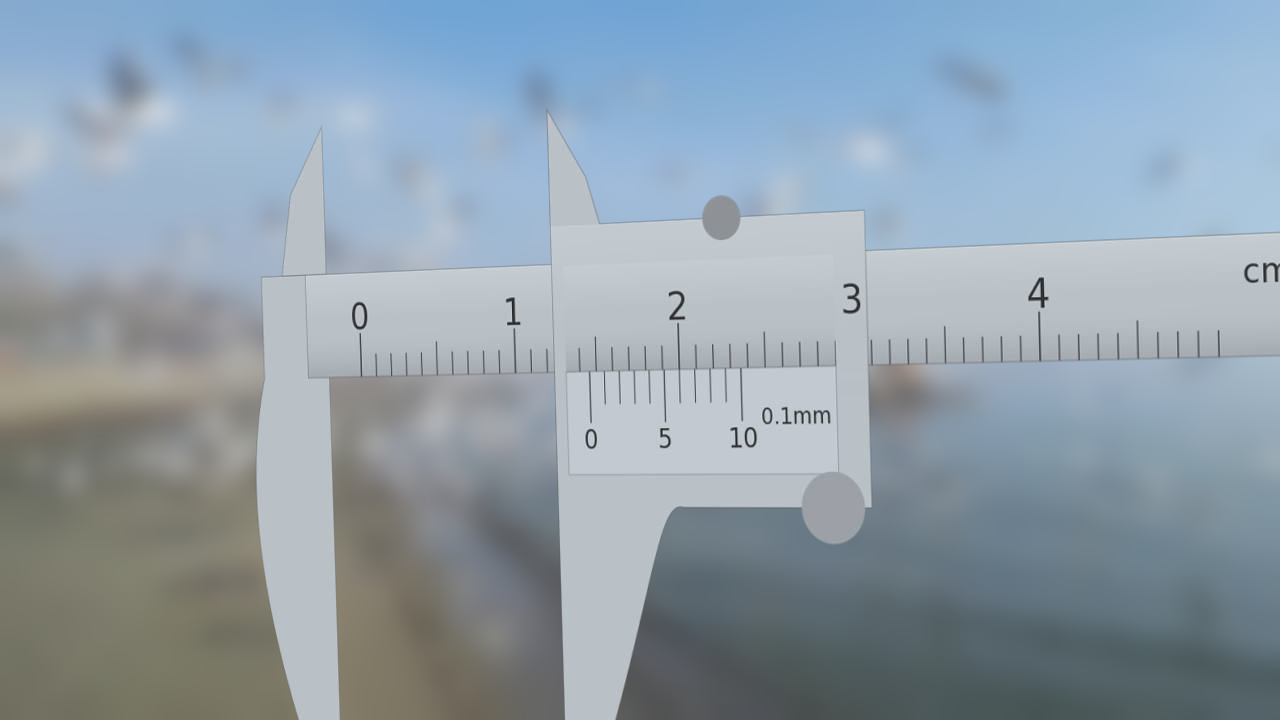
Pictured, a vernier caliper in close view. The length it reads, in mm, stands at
14.6 mm
